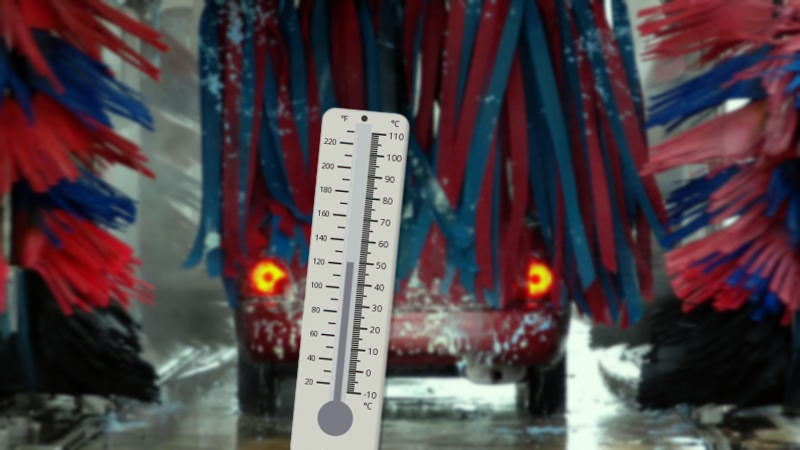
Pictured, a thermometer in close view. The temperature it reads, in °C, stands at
50 °C
